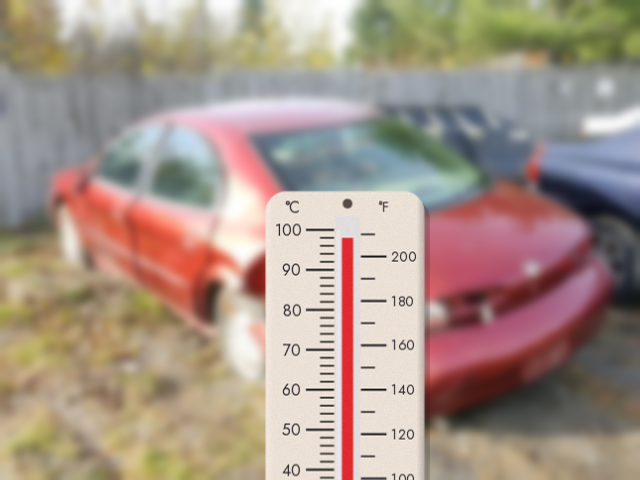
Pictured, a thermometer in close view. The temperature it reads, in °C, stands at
98 °C
